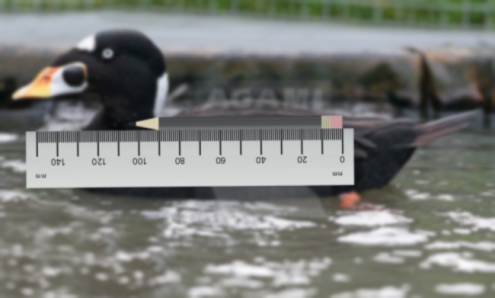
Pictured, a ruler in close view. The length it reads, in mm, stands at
105 mm
